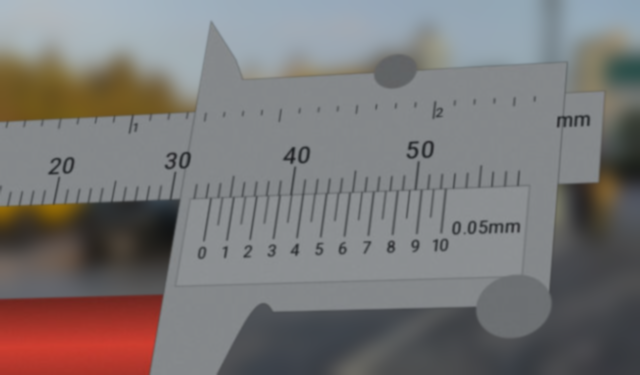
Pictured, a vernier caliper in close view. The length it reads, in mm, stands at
33.4 mm
